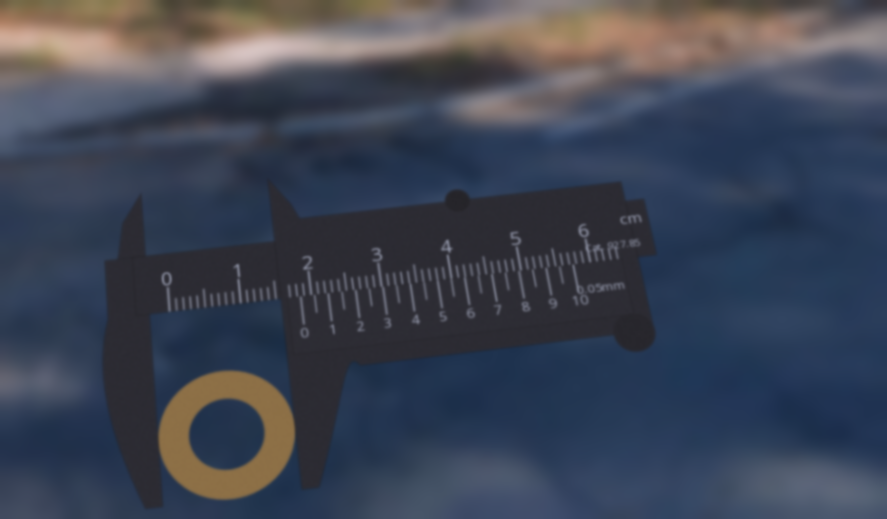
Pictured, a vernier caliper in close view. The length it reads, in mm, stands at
18.5 mm
